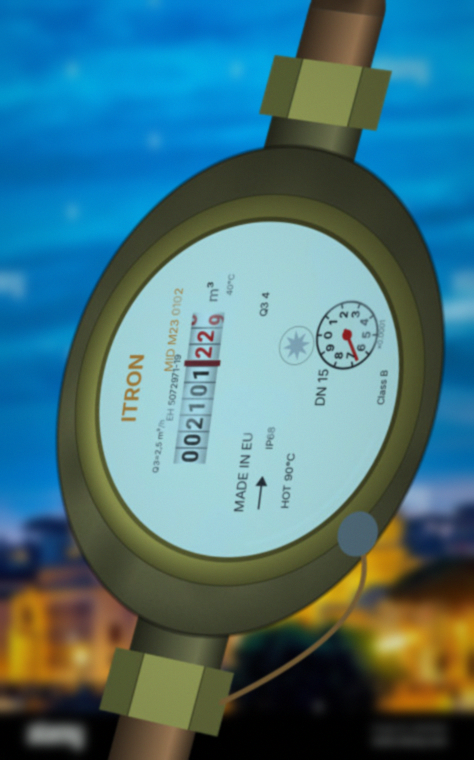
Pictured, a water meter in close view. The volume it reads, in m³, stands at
2101.2286 m³
